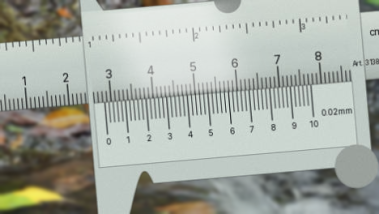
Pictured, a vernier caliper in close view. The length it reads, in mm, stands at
28.5 mm
